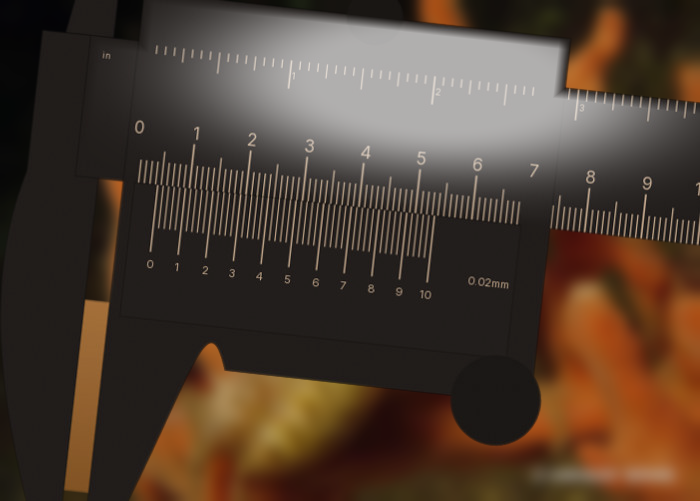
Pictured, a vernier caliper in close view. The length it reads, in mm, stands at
4.4 mm
